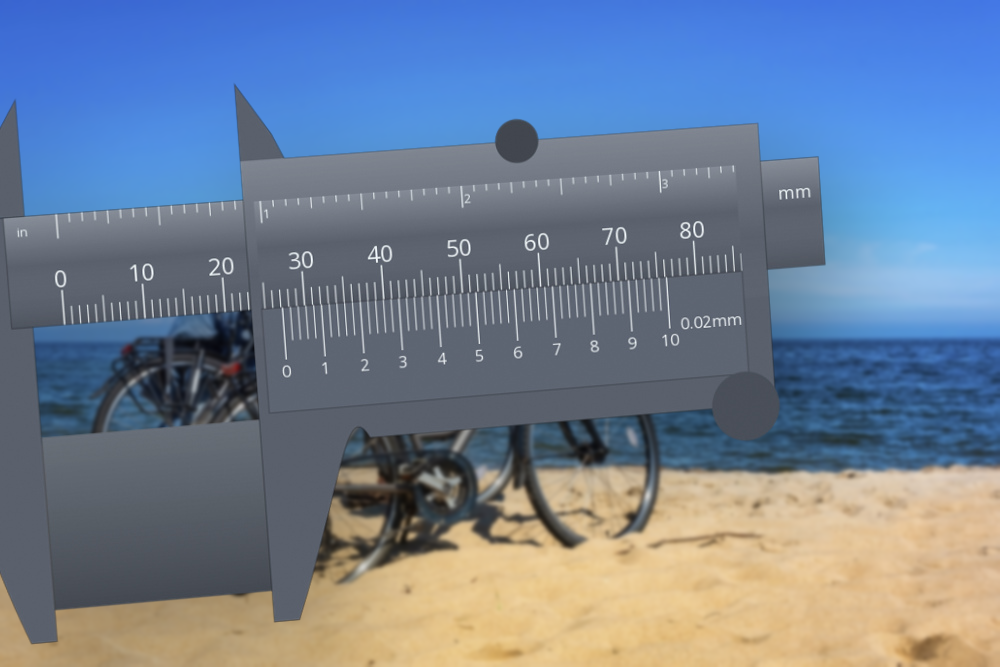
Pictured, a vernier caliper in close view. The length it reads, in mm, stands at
27.2 mm
